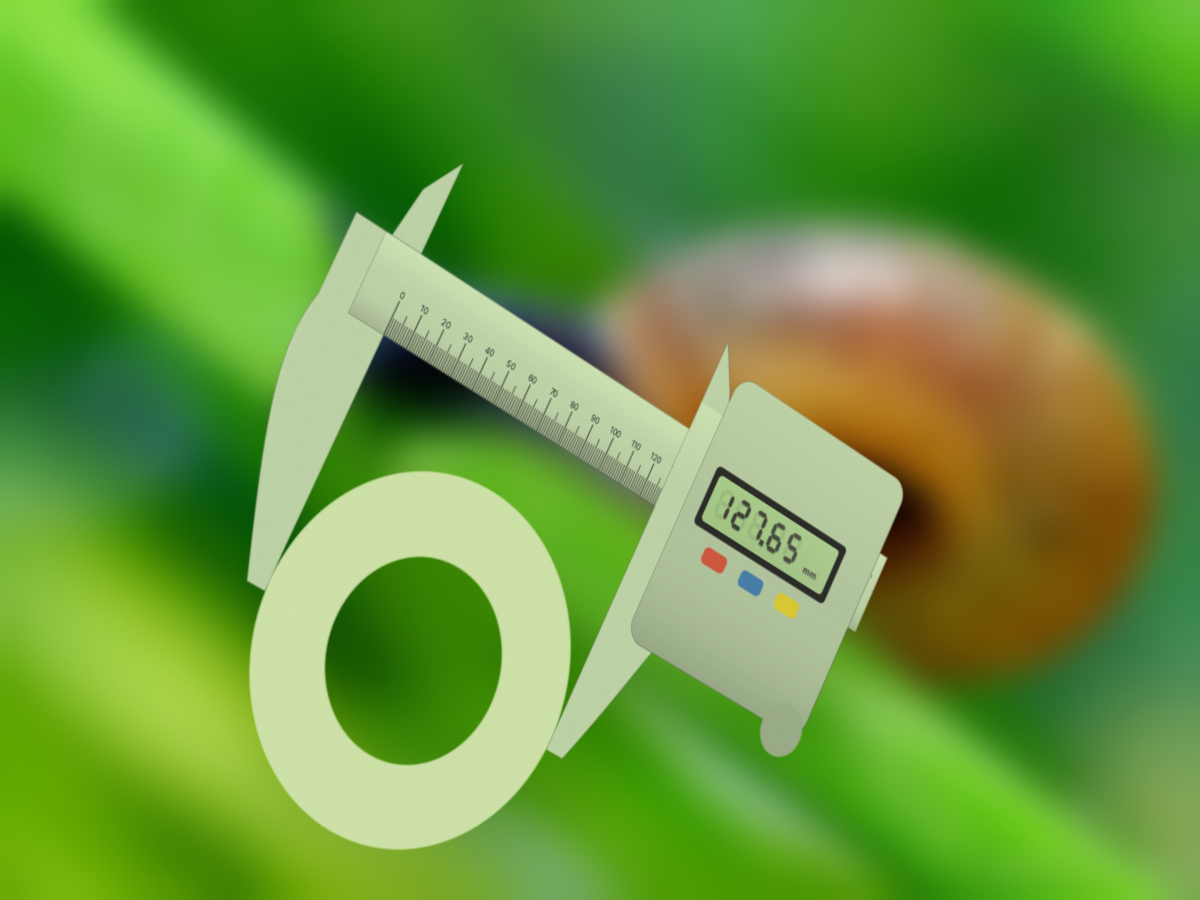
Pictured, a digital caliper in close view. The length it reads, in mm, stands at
127.65 mm
